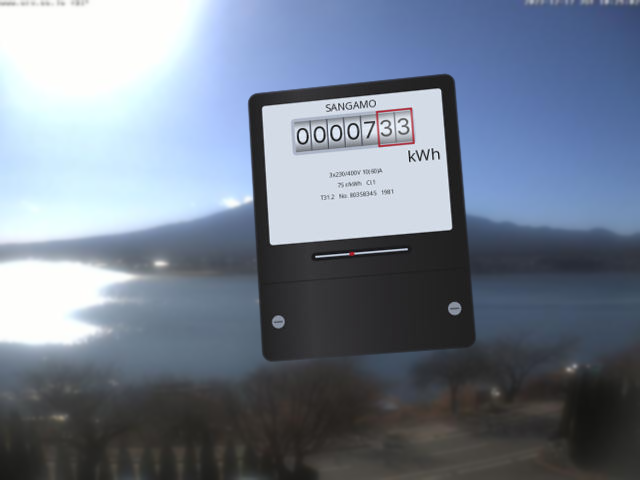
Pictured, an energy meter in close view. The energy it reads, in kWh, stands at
7.33 kWh
